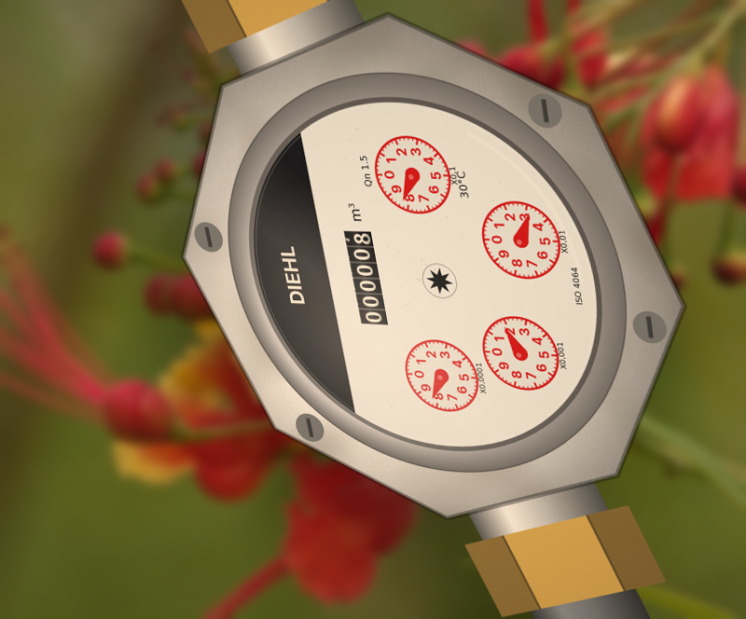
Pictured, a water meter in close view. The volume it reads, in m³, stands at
7.8318 m³
